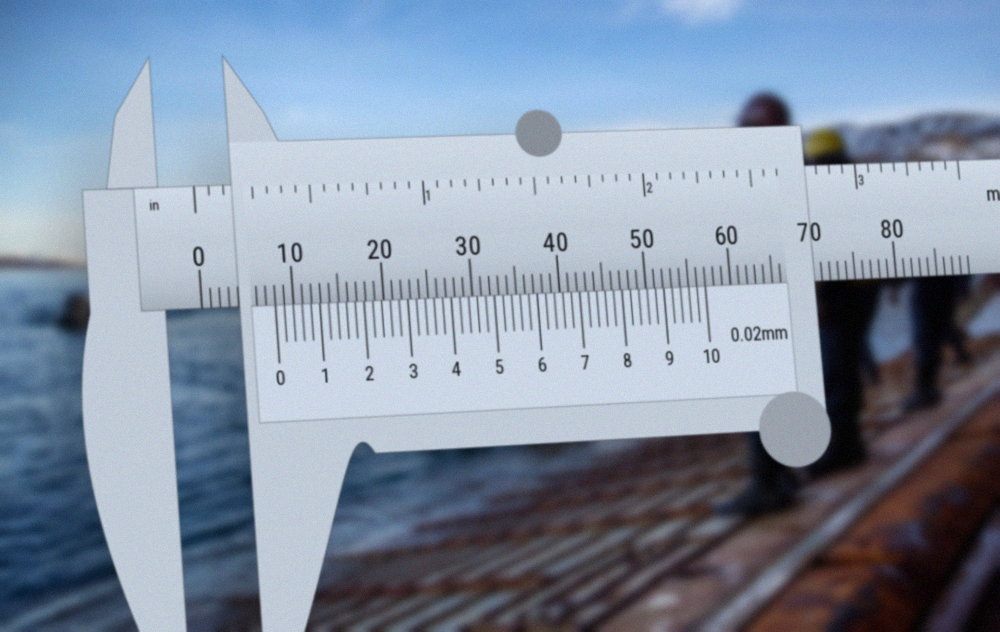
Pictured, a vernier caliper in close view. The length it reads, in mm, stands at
8.0 mm
